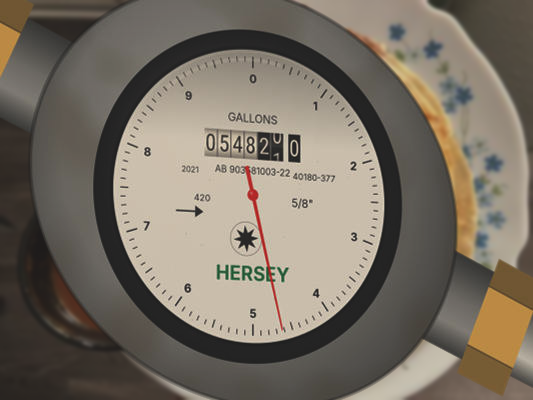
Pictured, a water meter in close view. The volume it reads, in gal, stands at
548204.6 gal
